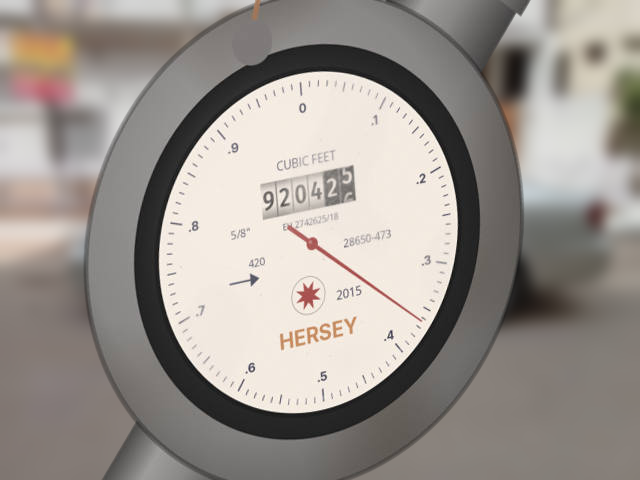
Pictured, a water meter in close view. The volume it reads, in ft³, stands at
920425.36 ft³
